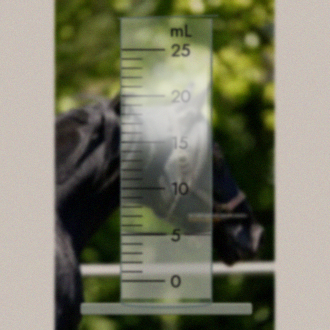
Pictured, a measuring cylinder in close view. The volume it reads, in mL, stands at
5 mL
